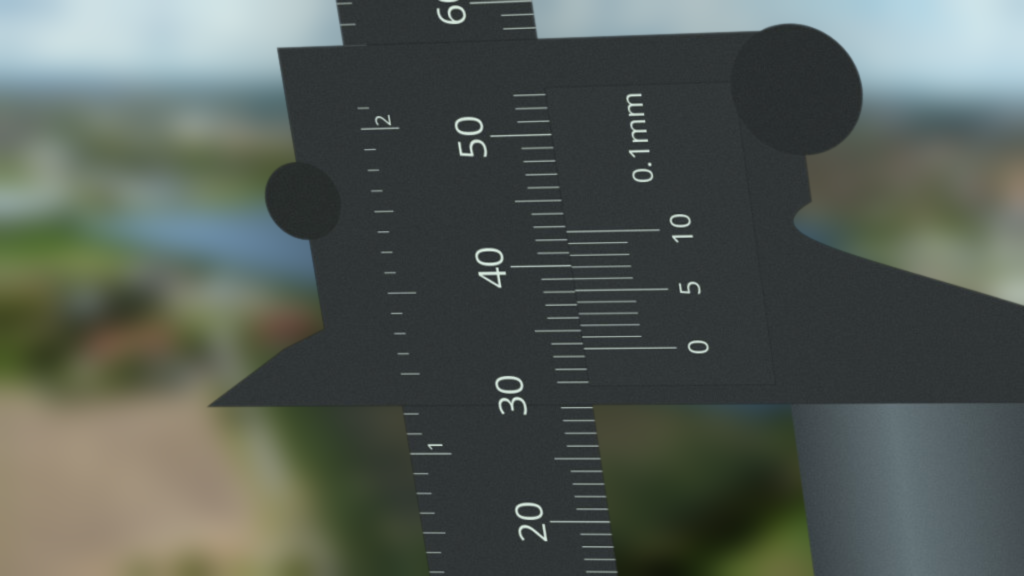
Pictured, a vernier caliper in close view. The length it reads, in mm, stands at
33.6 mm
